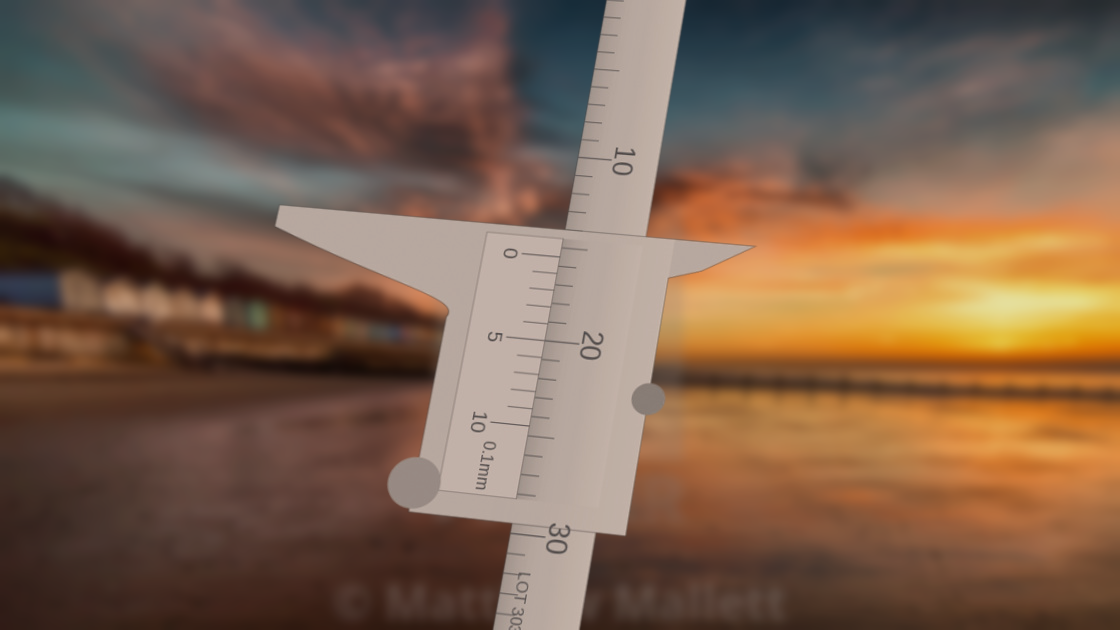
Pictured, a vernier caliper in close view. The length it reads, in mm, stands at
15.5 mm
